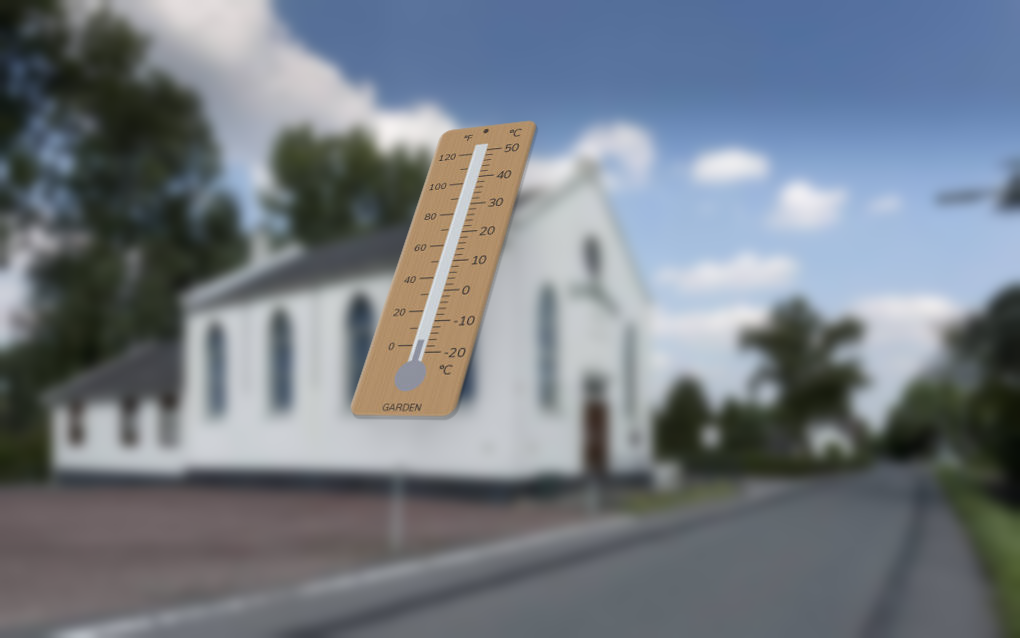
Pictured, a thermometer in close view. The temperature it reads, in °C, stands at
-16 °C
